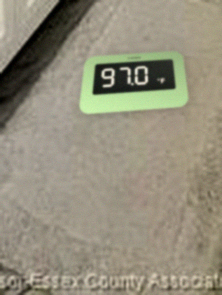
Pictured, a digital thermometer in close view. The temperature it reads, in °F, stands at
97.0 °F
